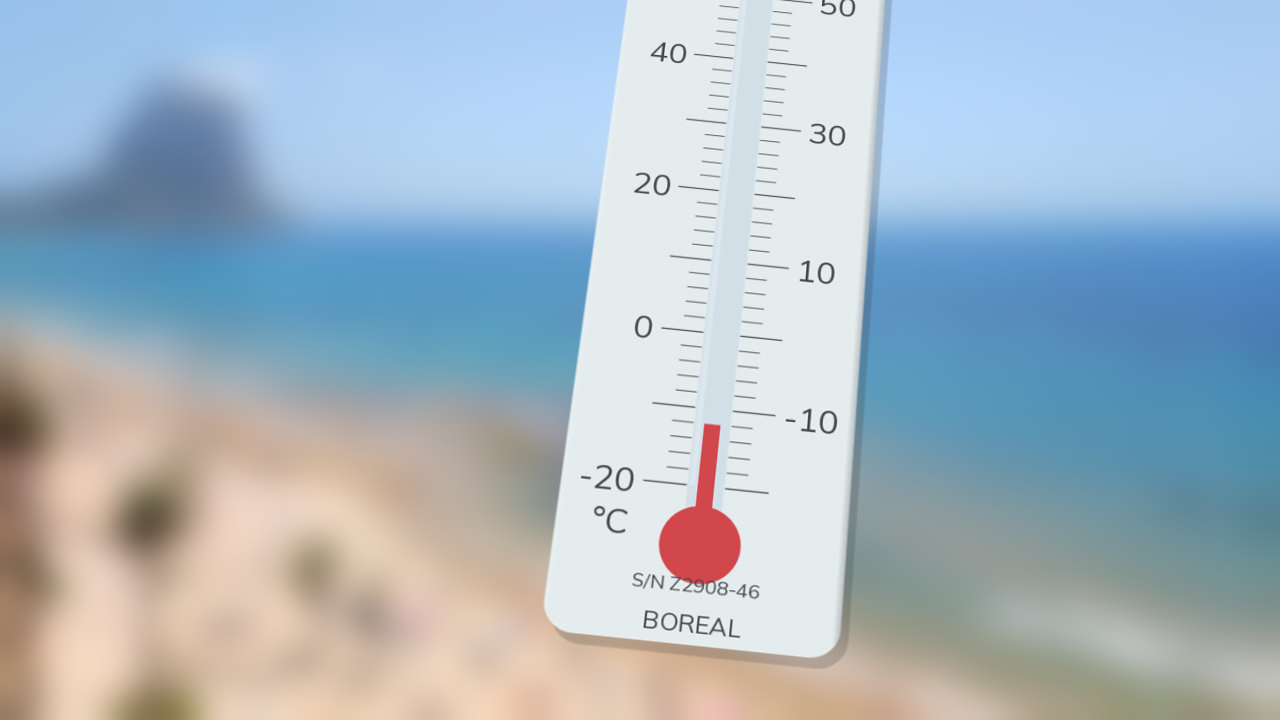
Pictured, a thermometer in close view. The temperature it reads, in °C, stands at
-12 °C
